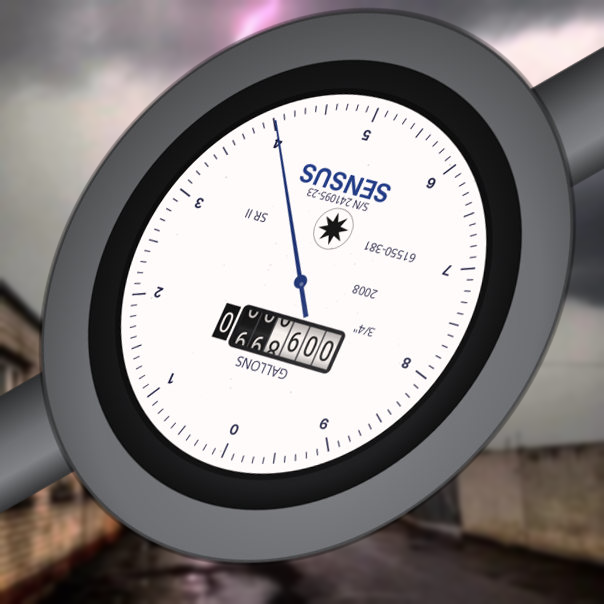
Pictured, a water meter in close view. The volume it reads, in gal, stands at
98994.0 gal
